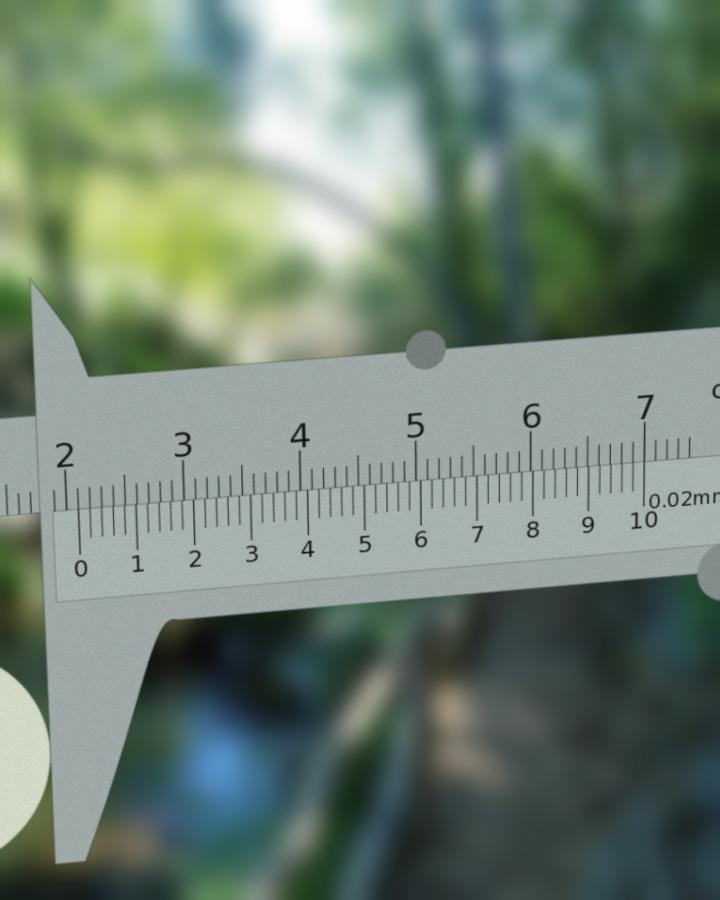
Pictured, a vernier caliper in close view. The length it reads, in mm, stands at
21.0 mm
